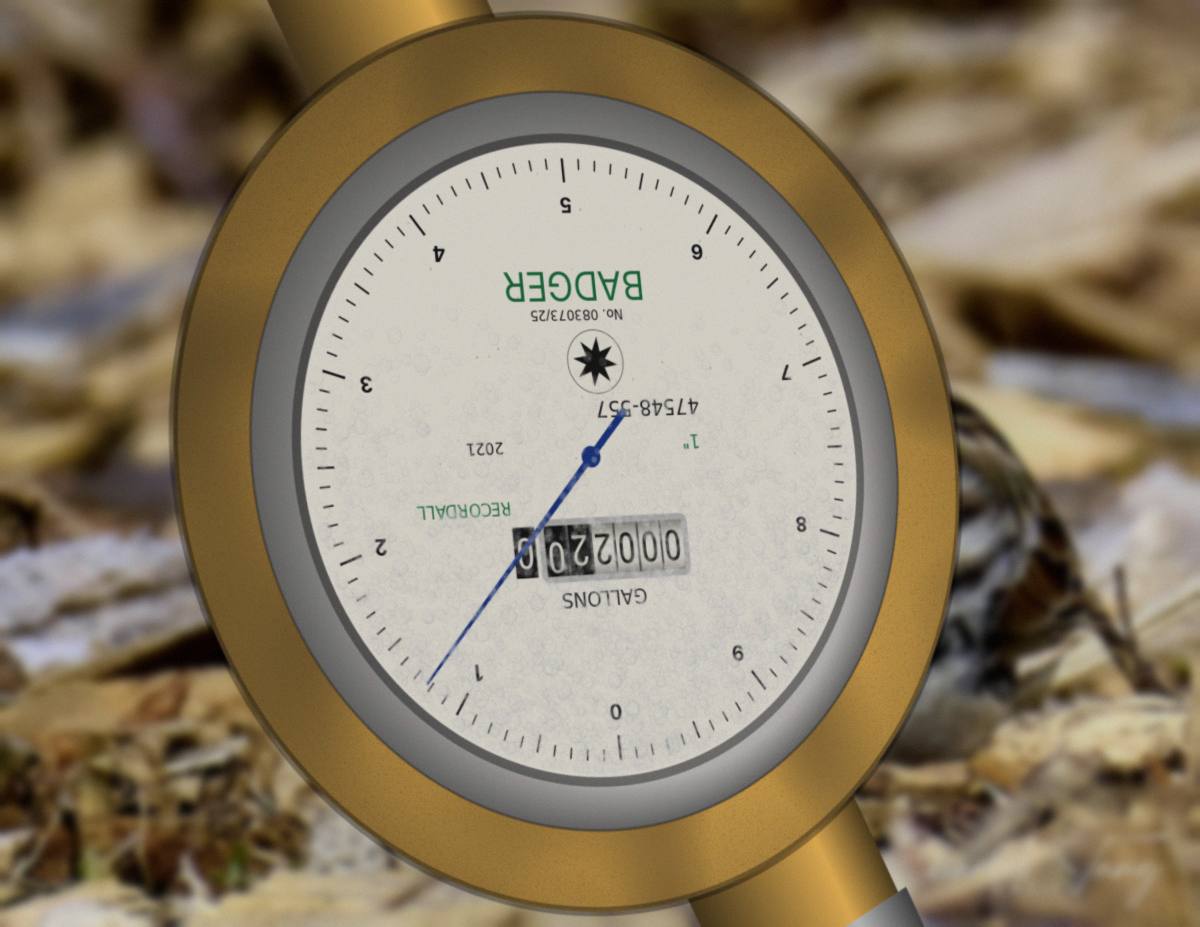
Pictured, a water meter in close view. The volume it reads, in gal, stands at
2201.2 gal
